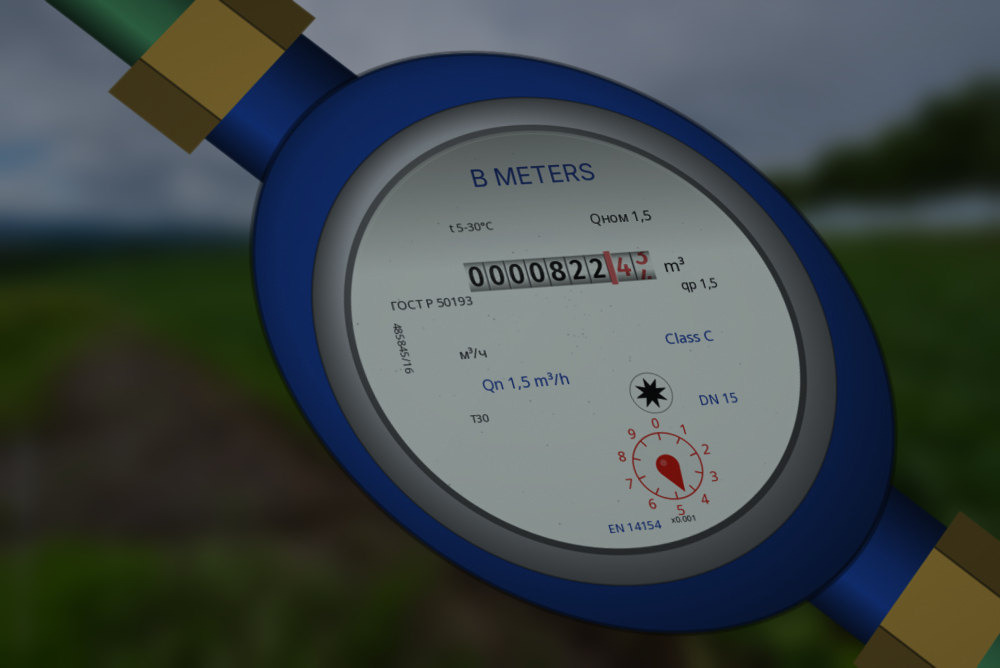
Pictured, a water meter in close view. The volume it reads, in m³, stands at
822.434 m³
